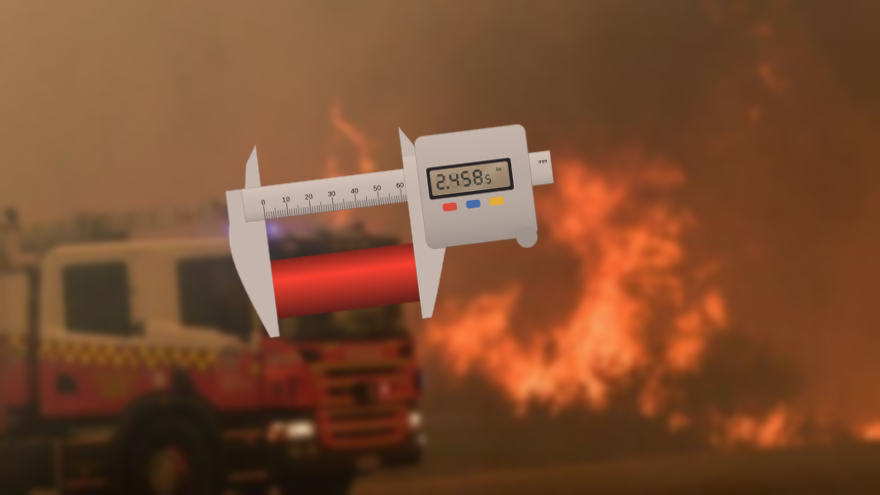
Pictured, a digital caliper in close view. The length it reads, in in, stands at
2.4585 in
